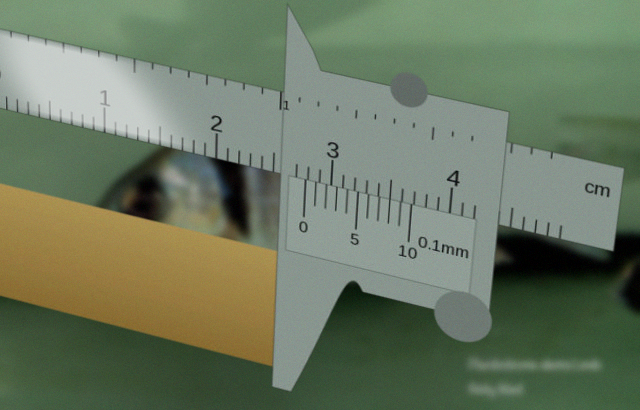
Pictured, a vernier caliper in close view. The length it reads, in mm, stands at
27.8 mm
